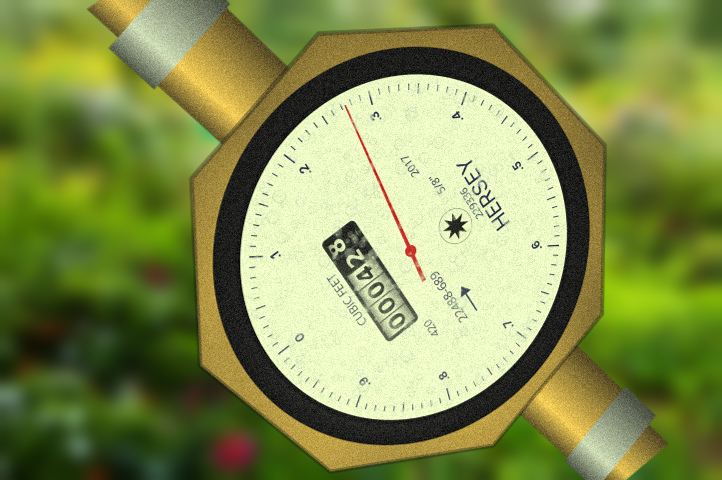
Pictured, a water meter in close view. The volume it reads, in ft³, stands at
428.27 ft³
